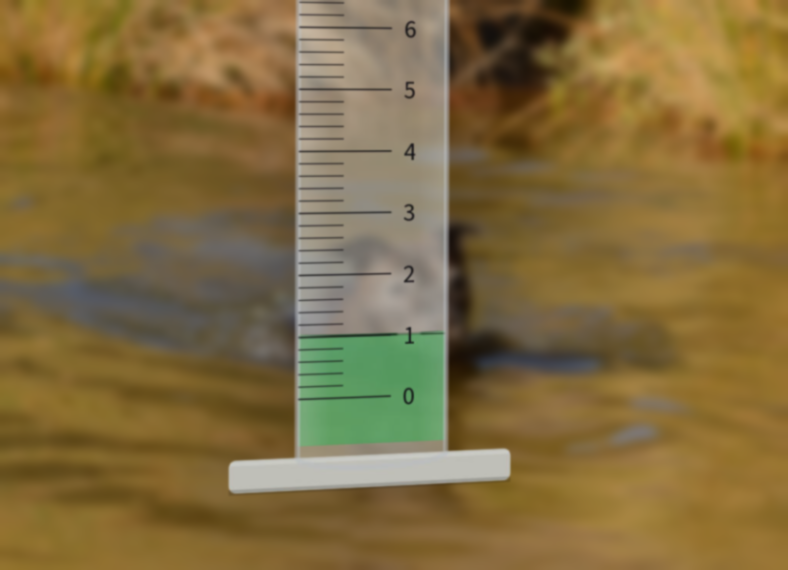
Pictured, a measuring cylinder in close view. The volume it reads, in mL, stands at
1 mL
